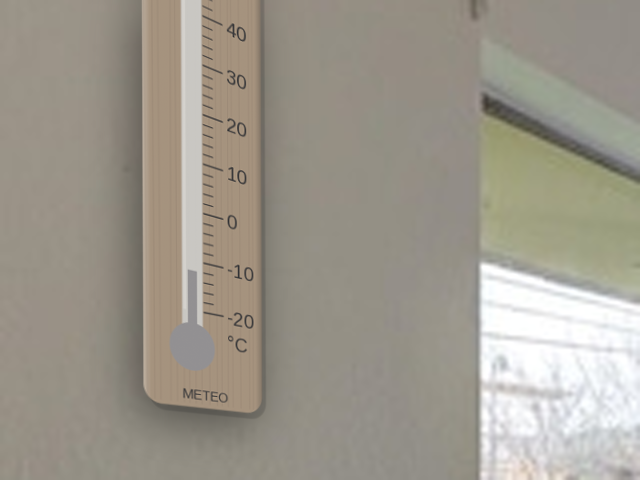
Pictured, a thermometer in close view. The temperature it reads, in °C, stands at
-12 °C
